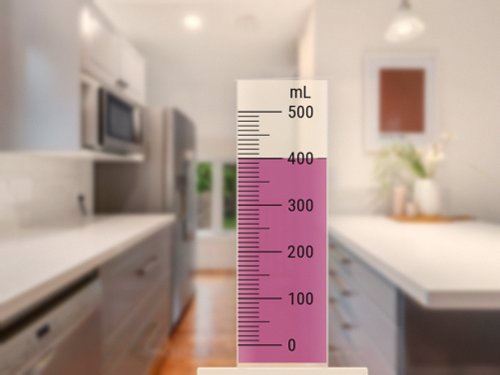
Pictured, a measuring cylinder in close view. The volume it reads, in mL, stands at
400 mL
